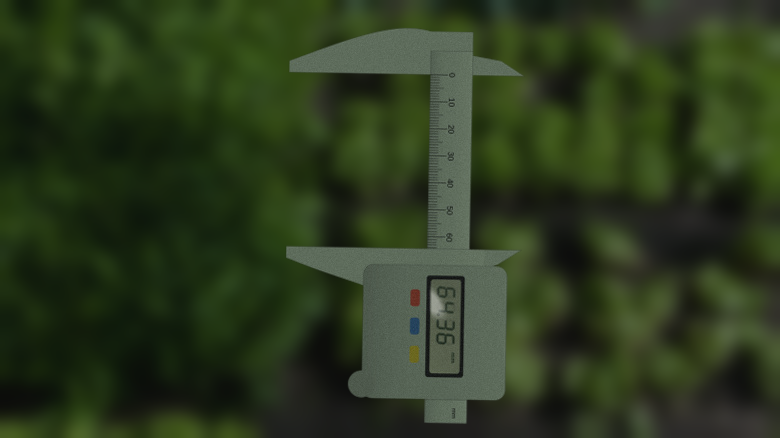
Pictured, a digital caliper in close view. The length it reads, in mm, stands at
64.36 mm
